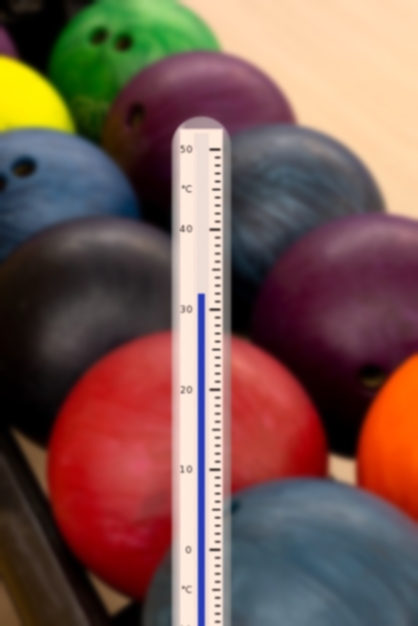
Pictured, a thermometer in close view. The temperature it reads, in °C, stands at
32 °C
